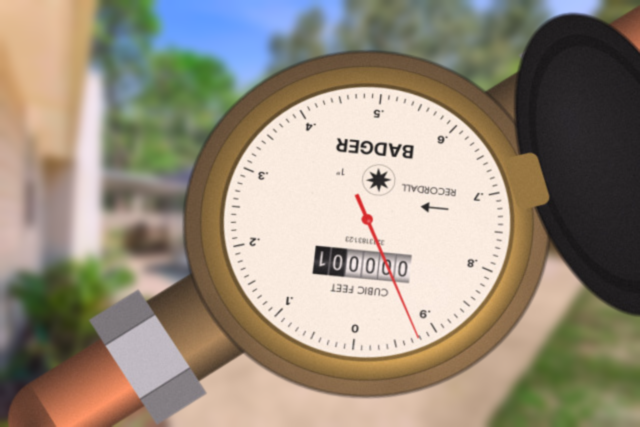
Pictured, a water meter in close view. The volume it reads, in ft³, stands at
0.92 ft³
